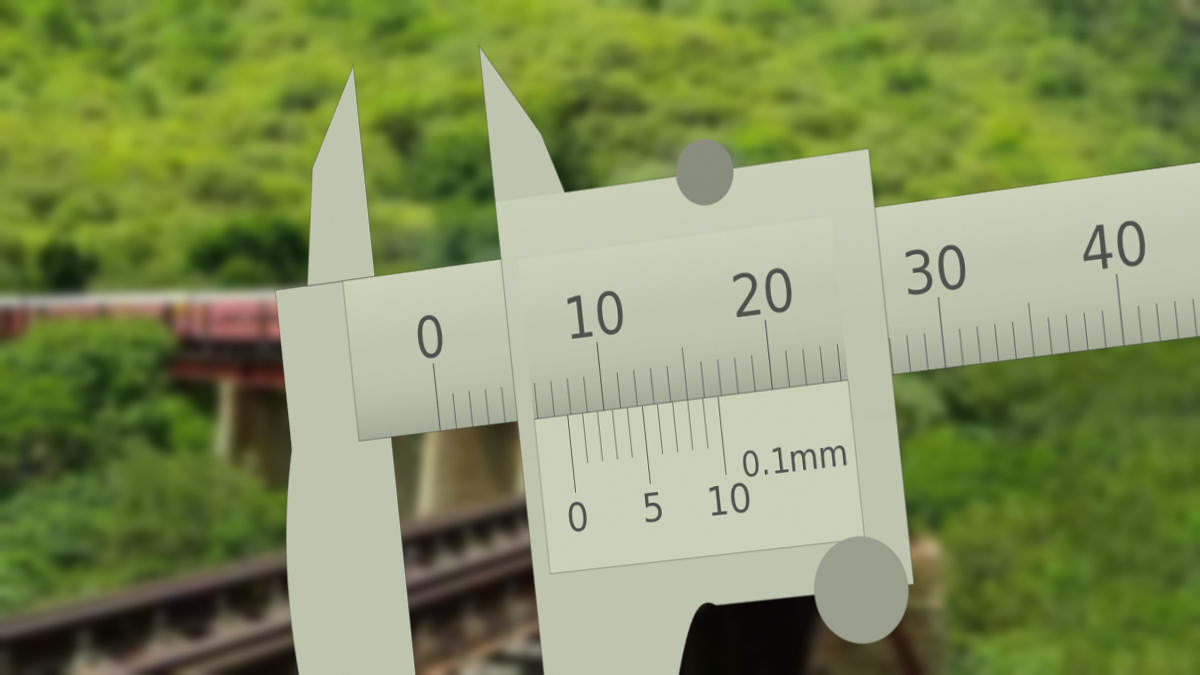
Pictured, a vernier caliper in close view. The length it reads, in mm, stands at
7.8 mm
